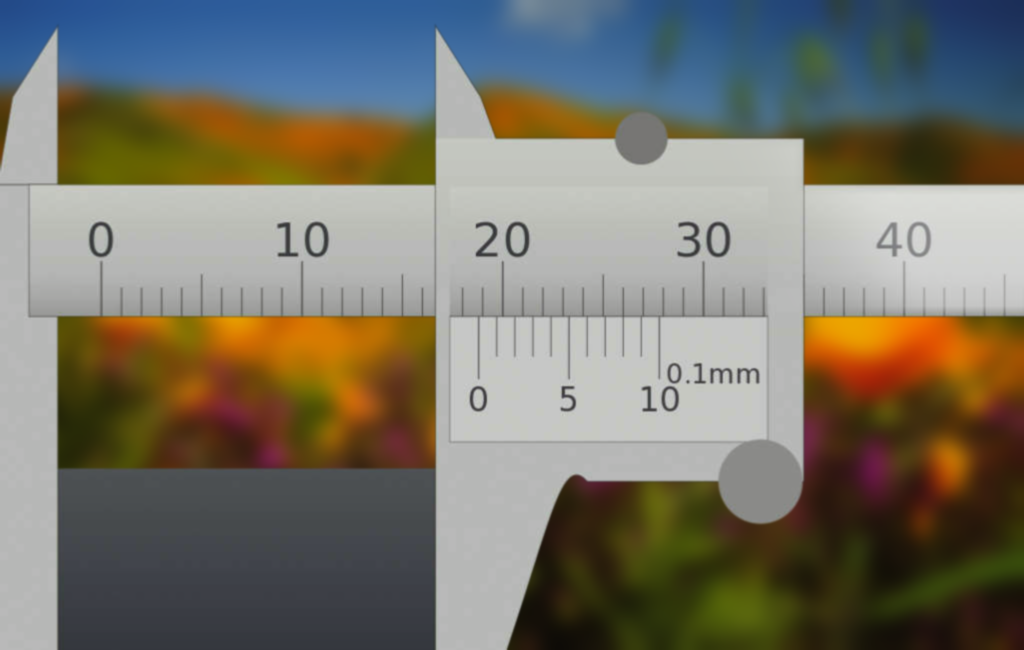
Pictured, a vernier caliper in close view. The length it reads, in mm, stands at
18.8 mm
